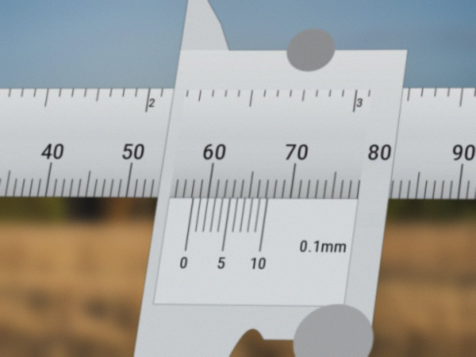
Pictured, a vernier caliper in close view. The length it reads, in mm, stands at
58.2 mm
